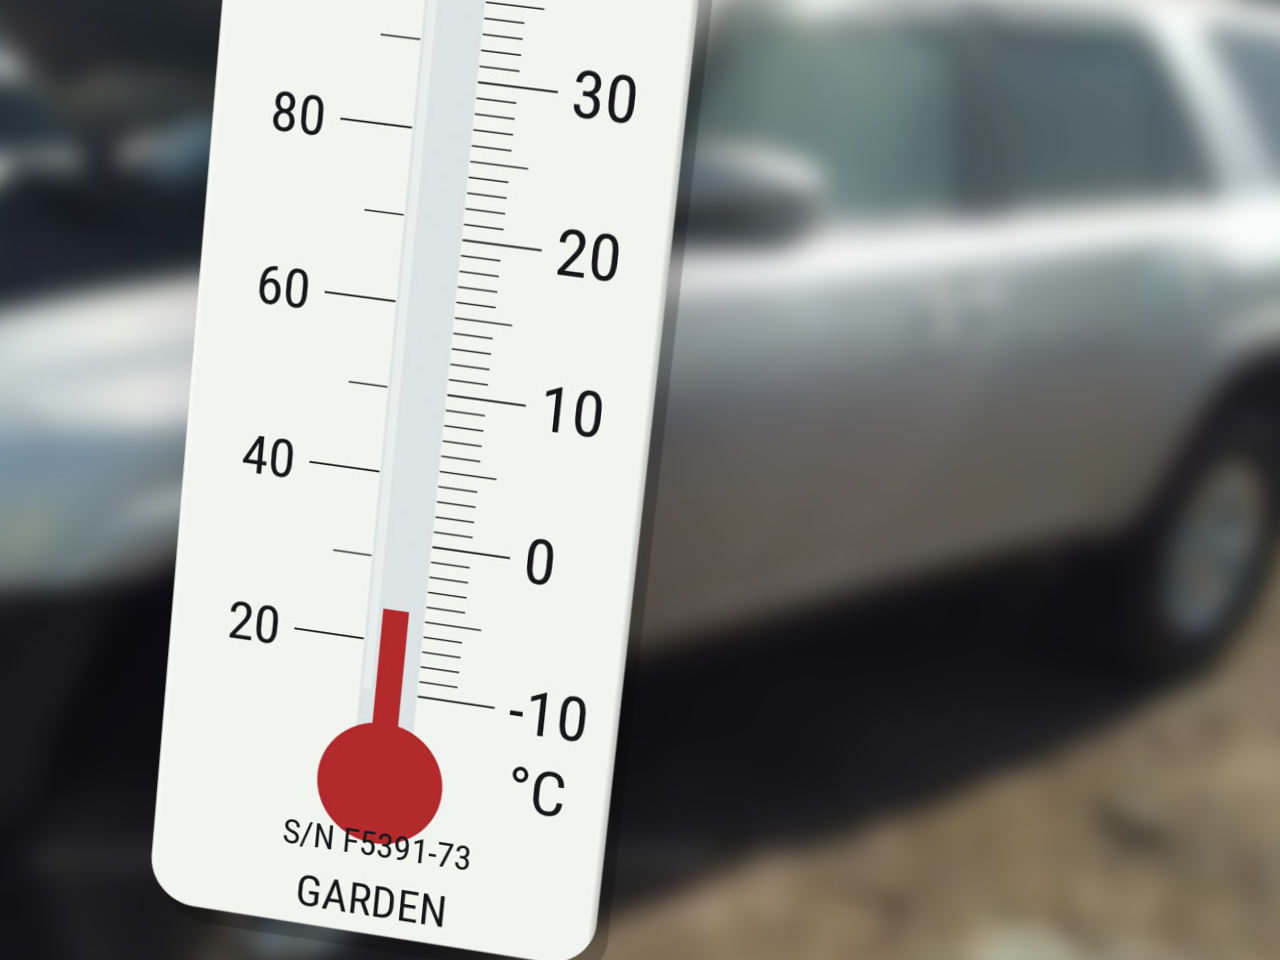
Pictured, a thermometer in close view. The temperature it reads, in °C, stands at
-4.5 °C
